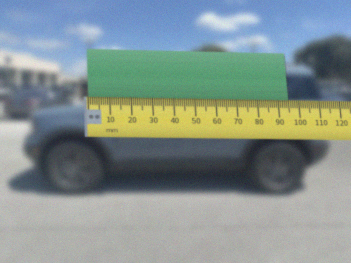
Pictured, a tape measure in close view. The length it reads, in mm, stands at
95 mm
